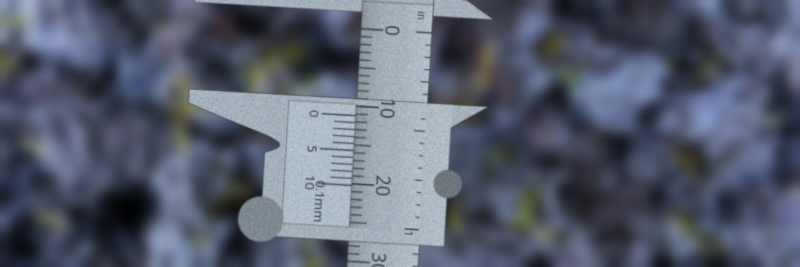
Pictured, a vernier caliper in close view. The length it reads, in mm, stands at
11.2 mm
